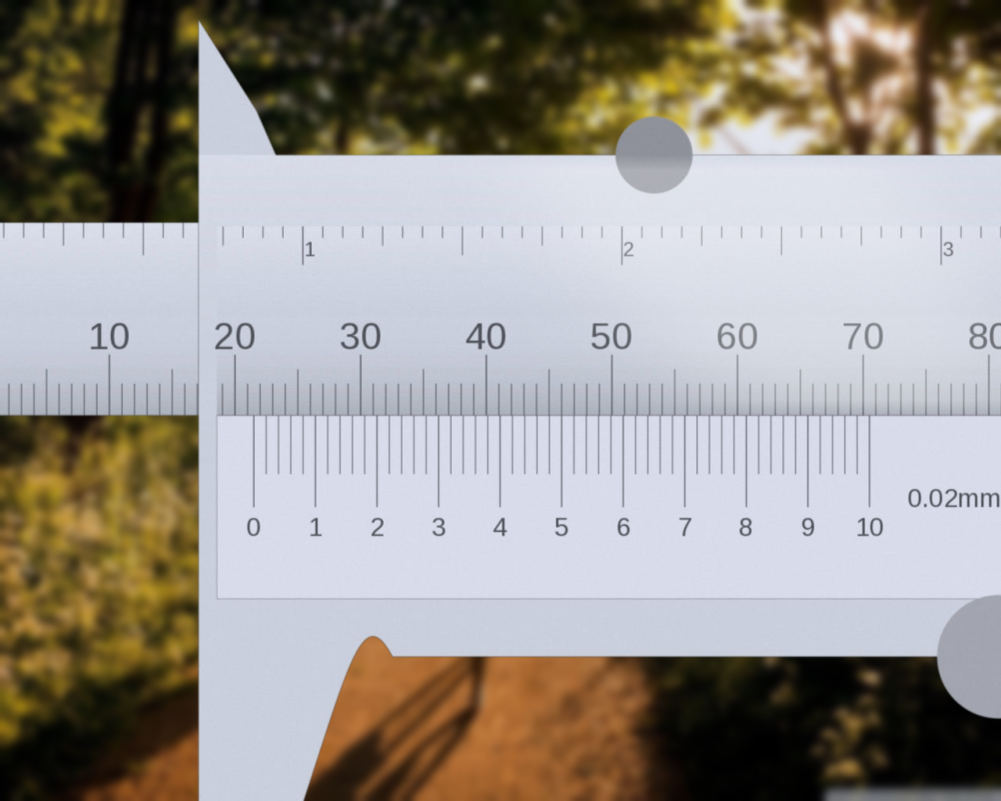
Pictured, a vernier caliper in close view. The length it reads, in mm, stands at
21.5 mm
